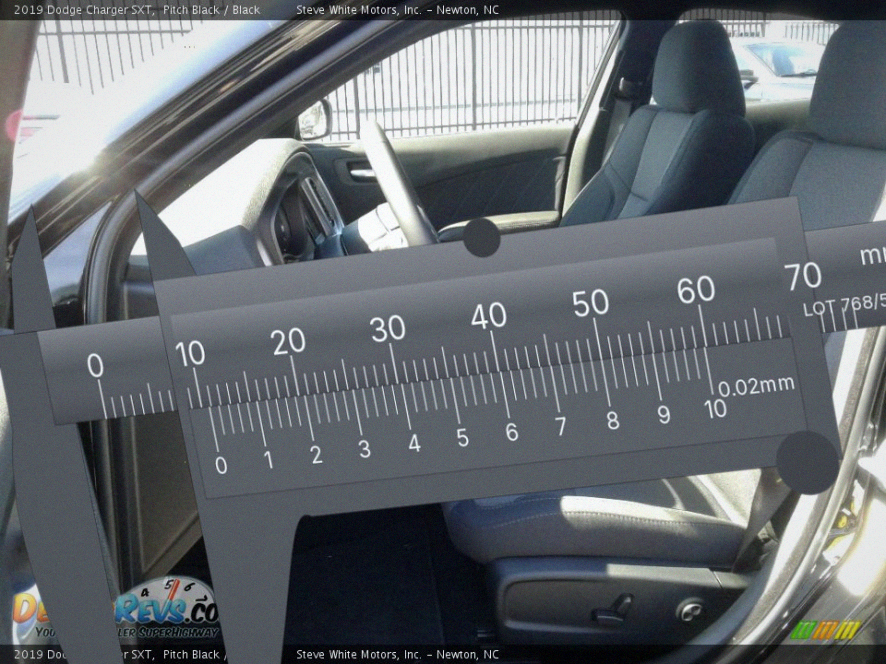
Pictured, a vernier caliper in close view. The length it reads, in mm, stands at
10.8 mm
